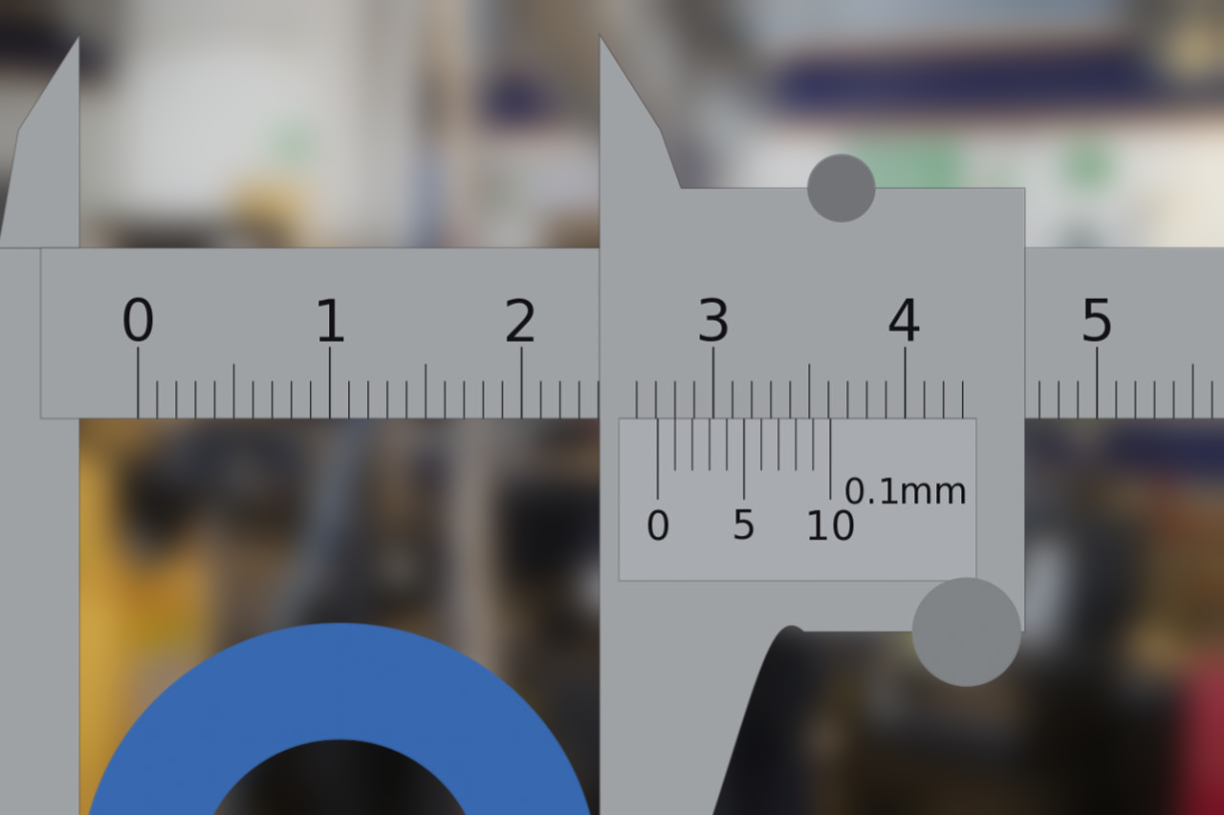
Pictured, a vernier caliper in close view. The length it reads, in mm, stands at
27.1 mm
